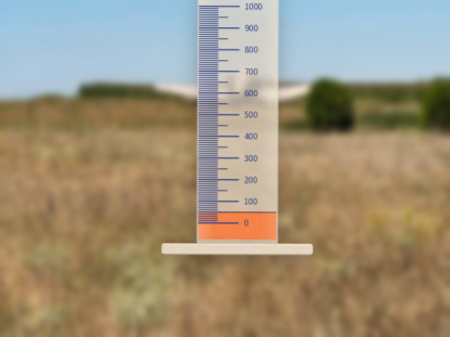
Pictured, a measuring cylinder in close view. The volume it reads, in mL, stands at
50 mL
